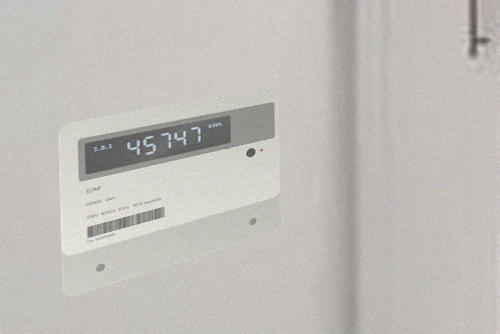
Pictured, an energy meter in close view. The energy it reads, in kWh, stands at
45747 kWh
